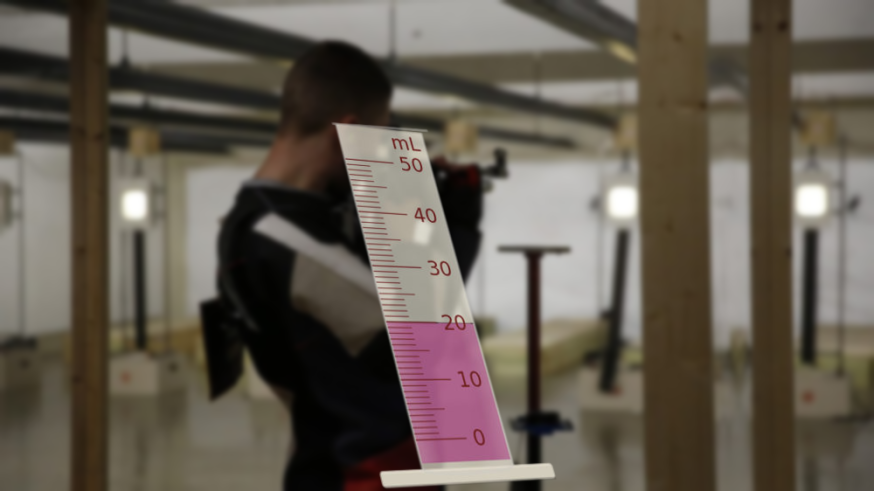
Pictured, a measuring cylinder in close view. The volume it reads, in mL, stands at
20 mL
